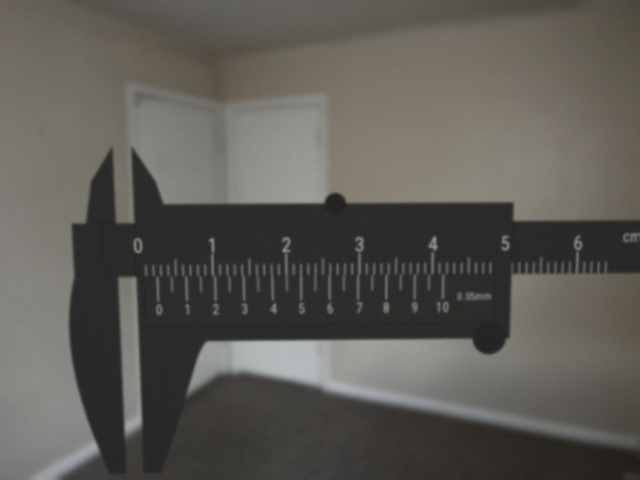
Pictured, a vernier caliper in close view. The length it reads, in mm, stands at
2.5 mm
